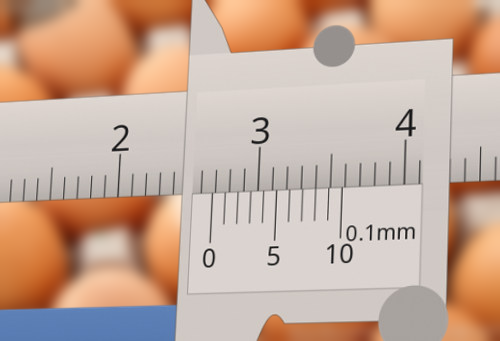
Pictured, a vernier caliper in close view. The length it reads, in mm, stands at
26.8 mm
